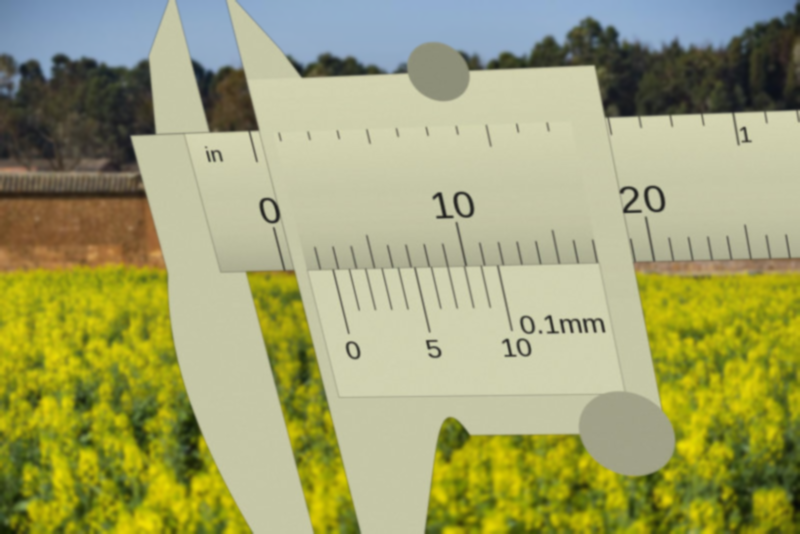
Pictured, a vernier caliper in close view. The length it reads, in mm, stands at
2.7 mm
